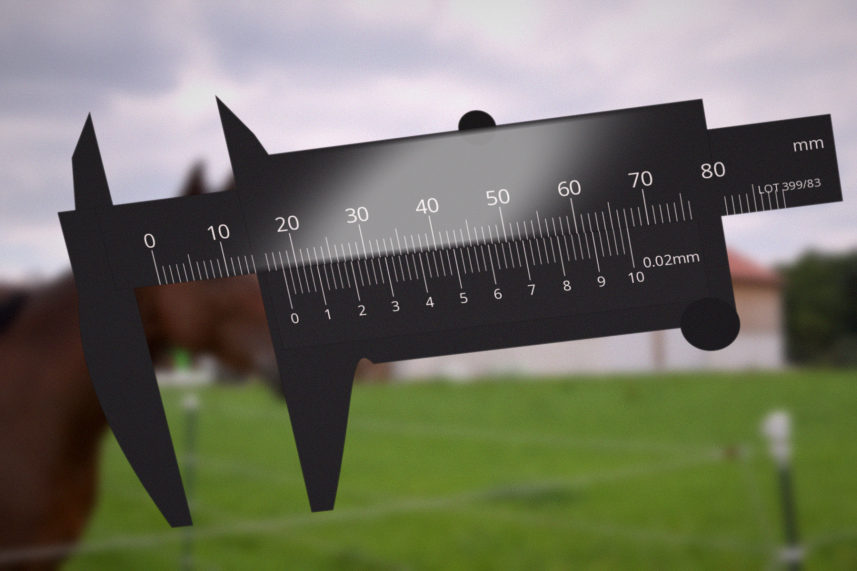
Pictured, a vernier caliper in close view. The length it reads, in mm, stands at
18.0 mm
